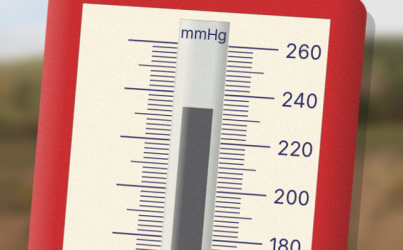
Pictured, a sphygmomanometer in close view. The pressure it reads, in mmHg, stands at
234 mmHg
